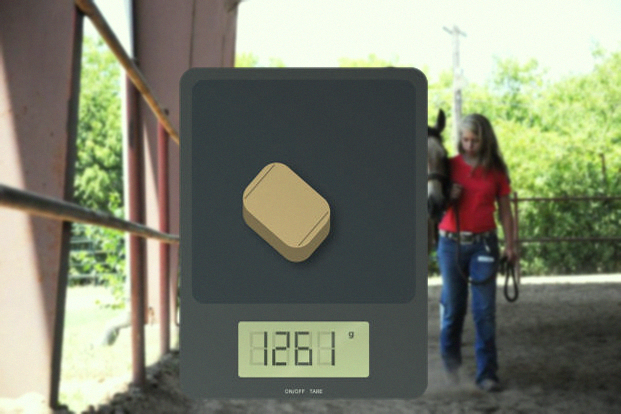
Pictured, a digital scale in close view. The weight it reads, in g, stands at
1261 g
